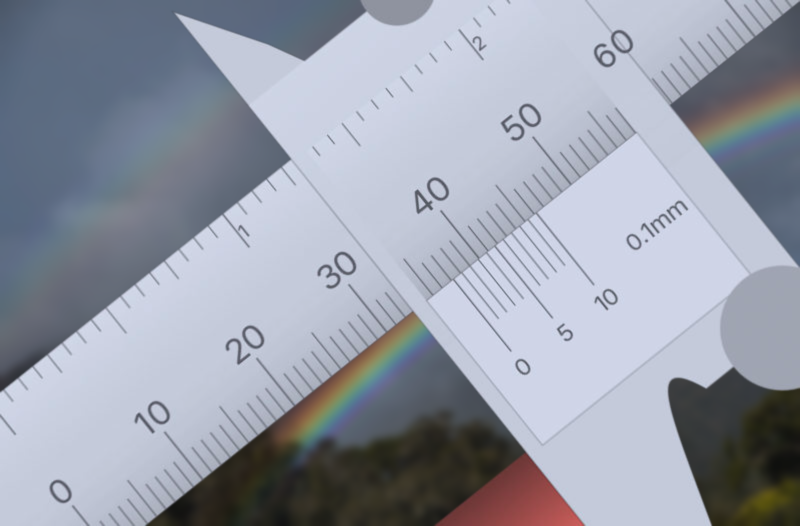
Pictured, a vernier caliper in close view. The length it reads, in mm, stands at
37.2 mm
